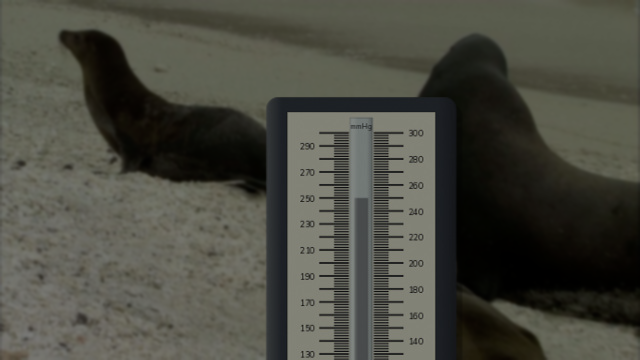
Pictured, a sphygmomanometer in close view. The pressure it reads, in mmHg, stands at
250 mmHg
